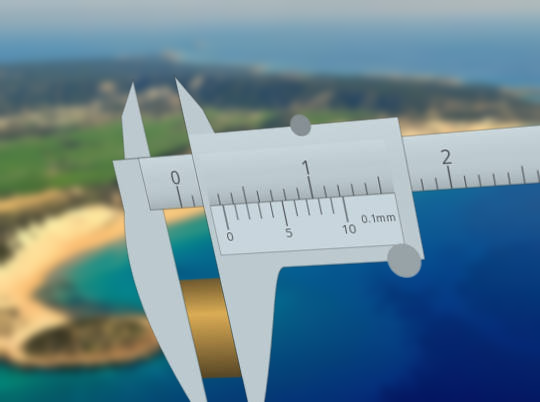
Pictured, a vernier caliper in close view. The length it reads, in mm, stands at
3.2 mm
